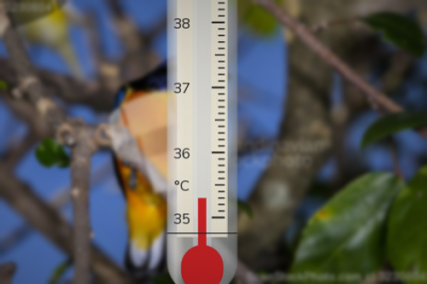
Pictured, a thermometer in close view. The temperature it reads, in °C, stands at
35.3 °C
